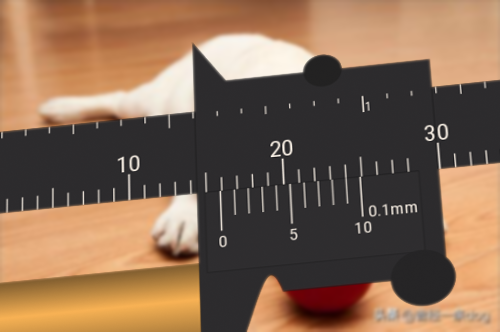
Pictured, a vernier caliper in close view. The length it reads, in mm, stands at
15.9 mm
